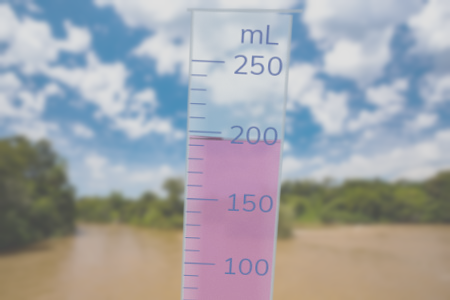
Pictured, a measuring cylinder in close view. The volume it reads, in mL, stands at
195 mL
